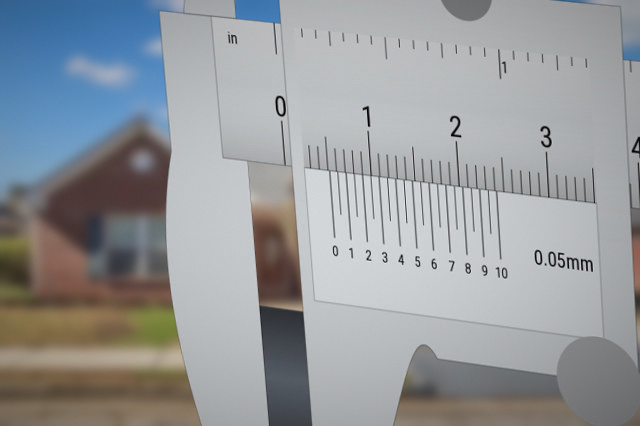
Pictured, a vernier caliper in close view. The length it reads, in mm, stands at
5.2 mm
